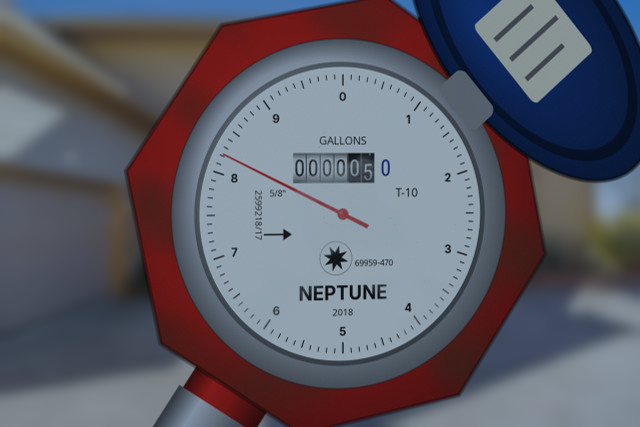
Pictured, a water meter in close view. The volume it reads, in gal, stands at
48.2 gal
